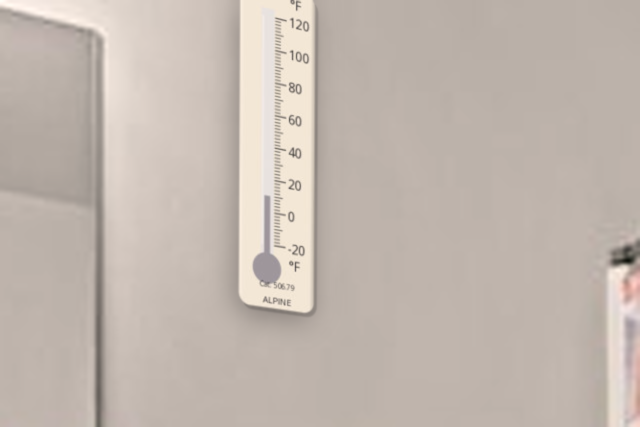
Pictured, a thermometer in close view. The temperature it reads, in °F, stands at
10 °F
